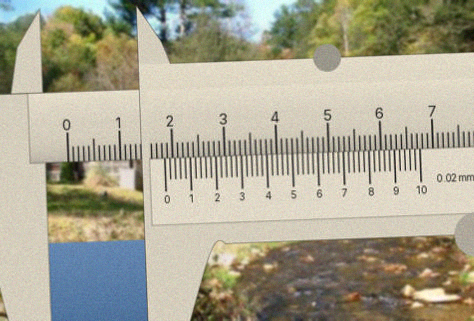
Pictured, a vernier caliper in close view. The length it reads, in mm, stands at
18.5 mm
